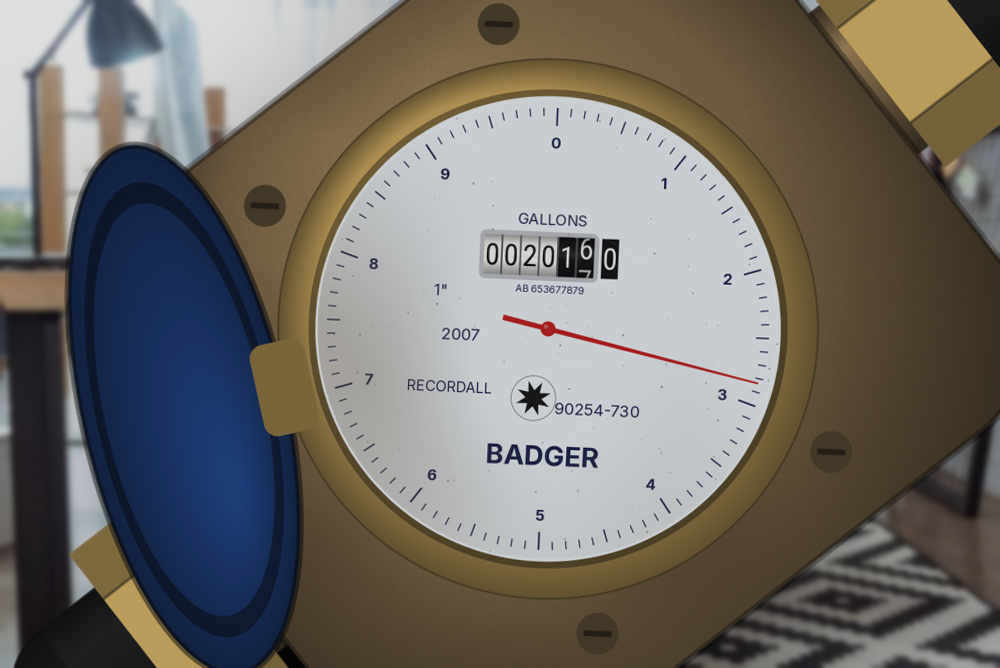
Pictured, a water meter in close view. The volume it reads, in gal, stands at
20162.8 gal
